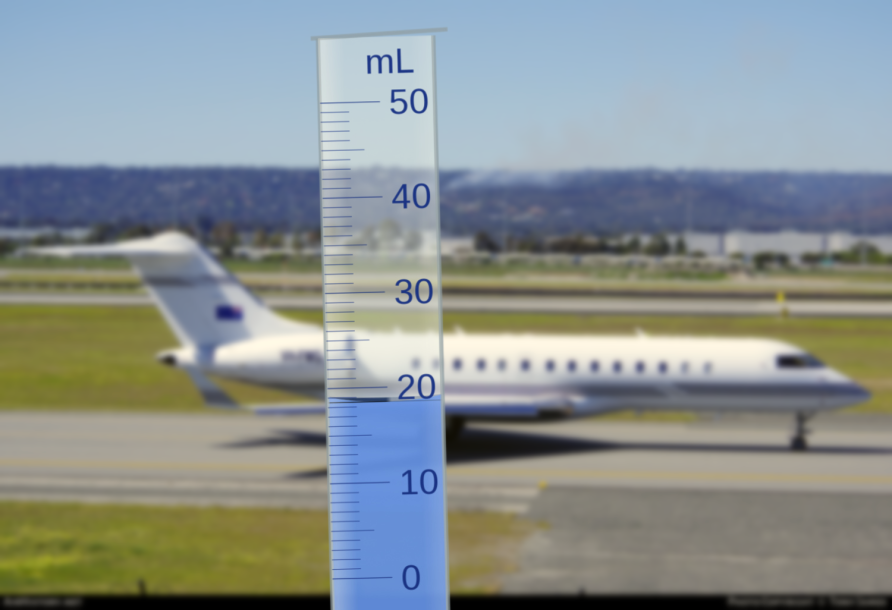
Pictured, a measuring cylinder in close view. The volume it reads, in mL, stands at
18.5 mL
